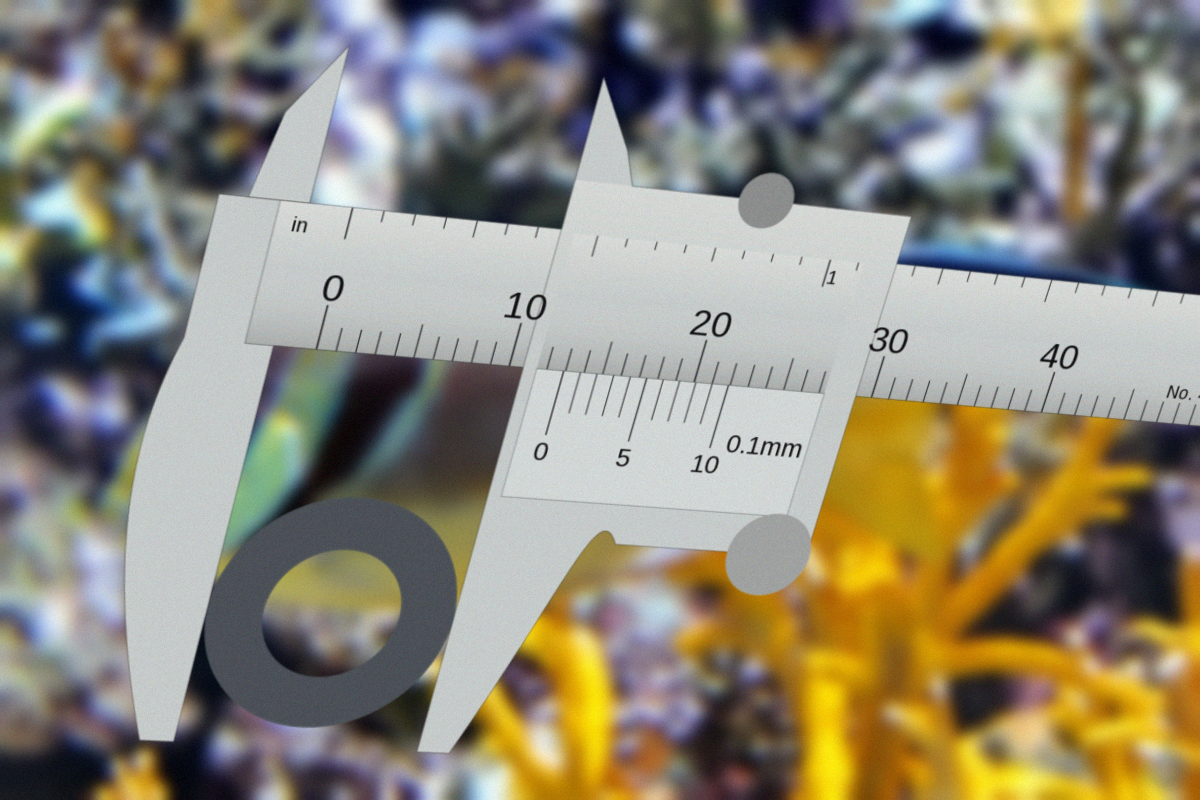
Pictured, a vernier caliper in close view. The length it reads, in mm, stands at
12.9 mm
